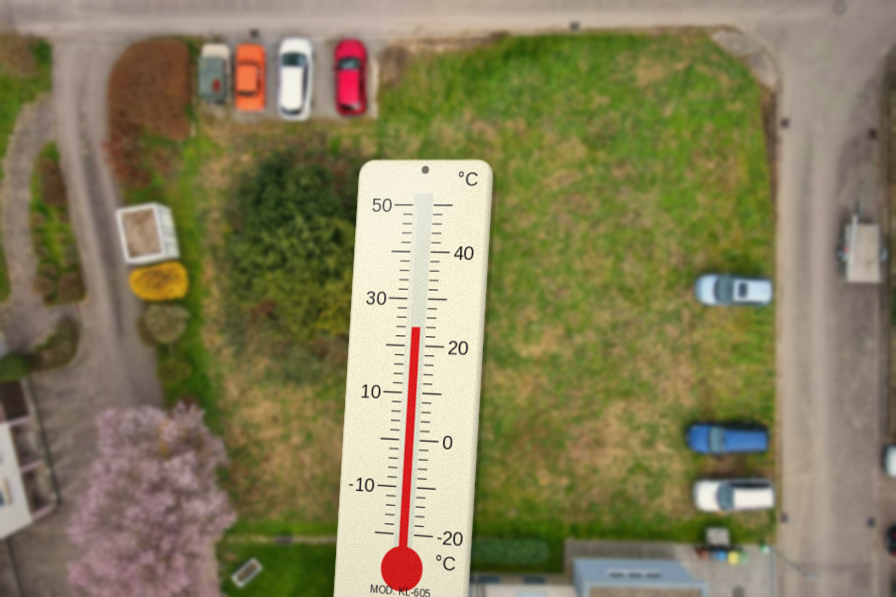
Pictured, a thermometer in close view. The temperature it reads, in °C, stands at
24 °C
